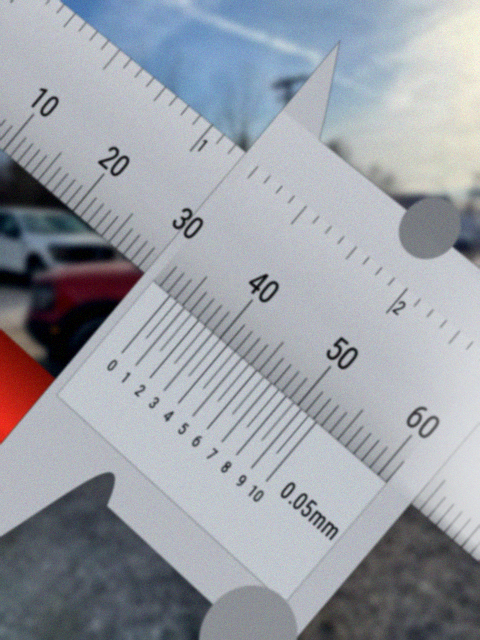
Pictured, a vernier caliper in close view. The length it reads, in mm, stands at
33.4 mm
